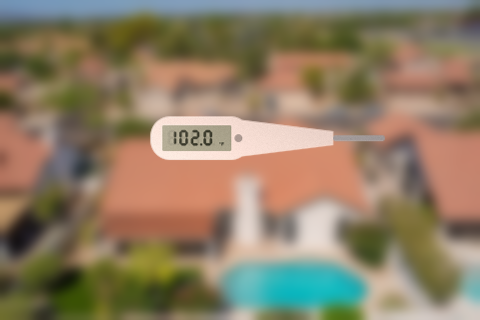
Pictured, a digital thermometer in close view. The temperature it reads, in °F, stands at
102.0 °F
